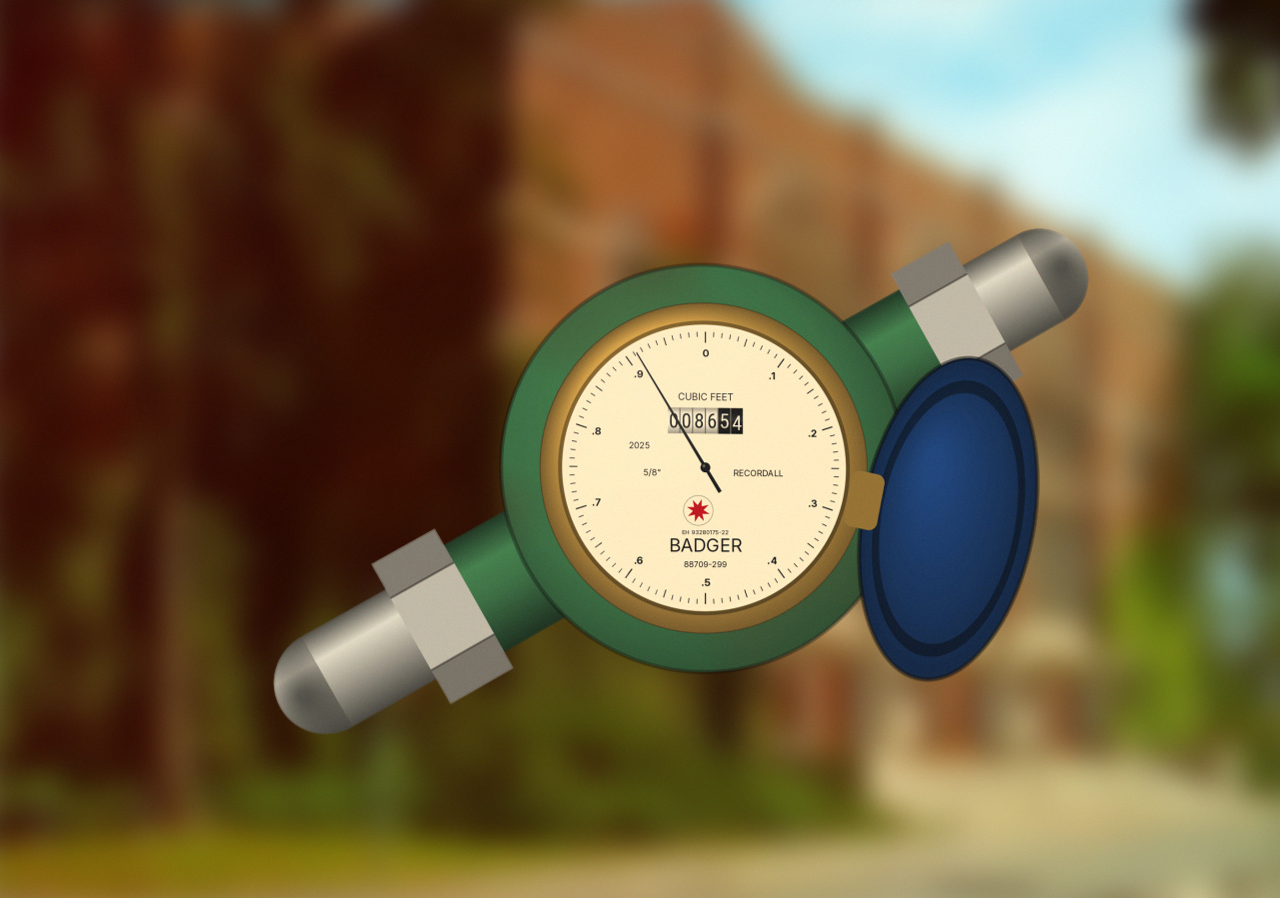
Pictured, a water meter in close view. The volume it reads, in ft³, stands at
8653.91 ft³
